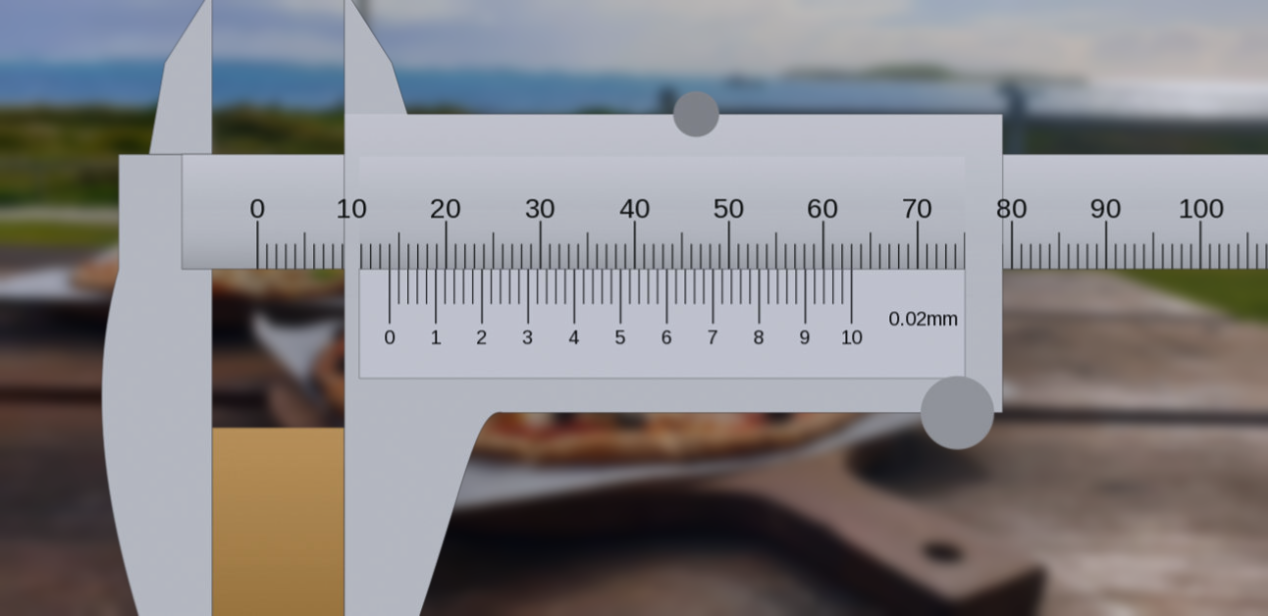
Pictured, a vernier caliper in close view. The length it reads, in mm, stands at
14.0 mm
